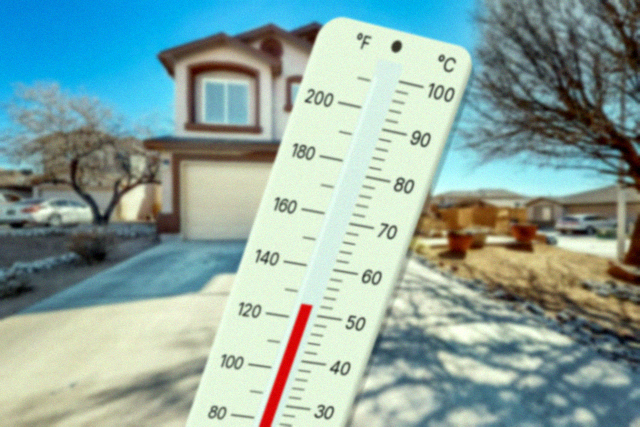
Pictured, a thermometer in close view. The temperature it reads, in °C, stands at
52 °C
